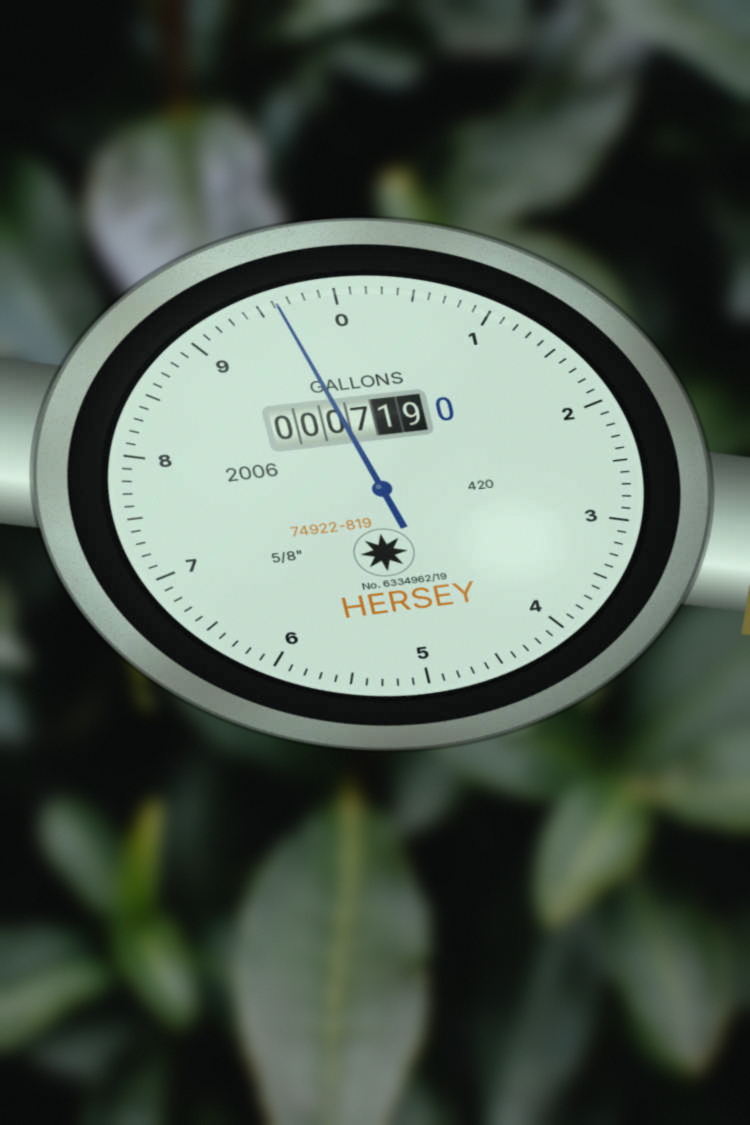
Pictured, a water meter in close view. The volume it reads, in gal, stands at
7189.6 gal
